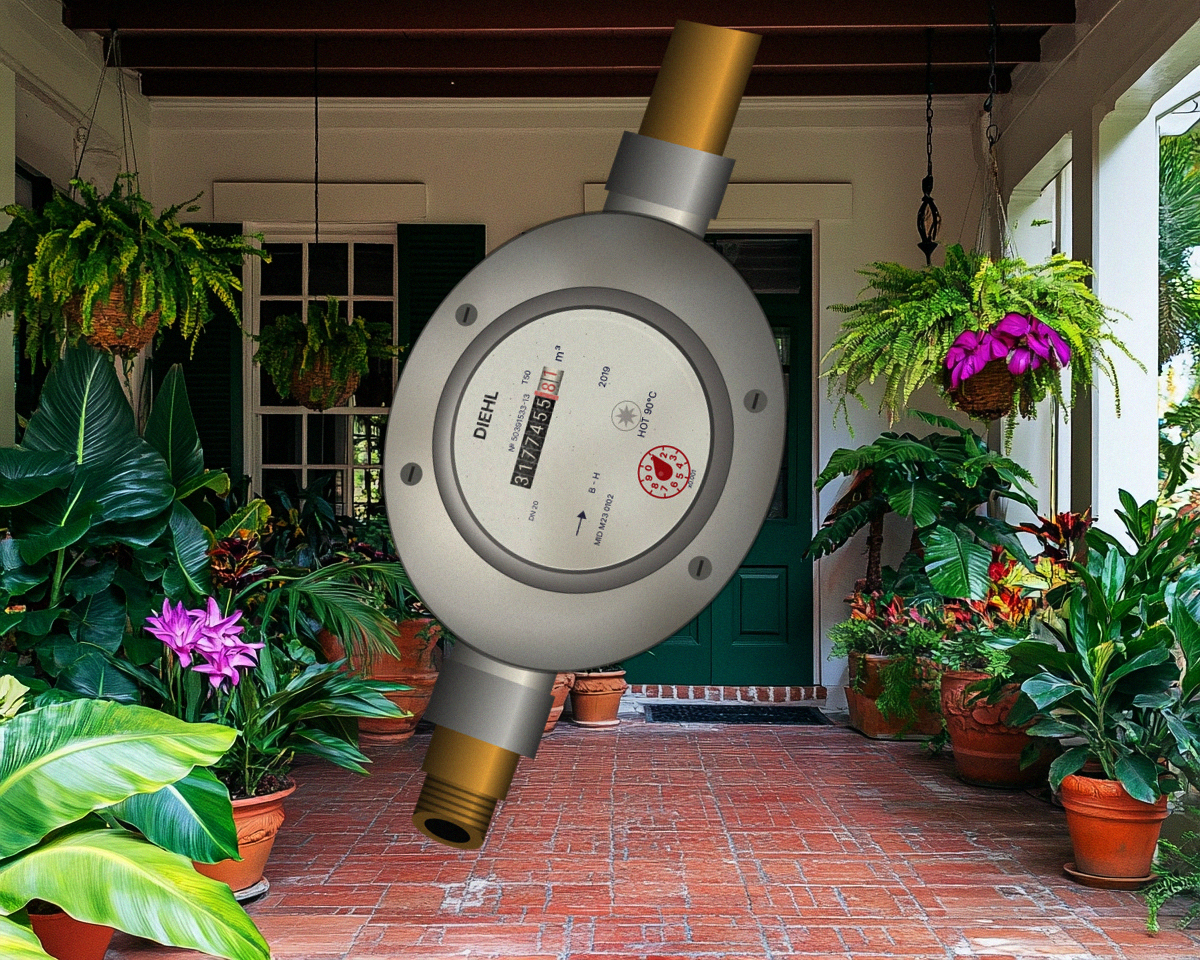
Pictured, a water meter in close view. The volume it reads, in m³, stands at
3177455.811 m³
